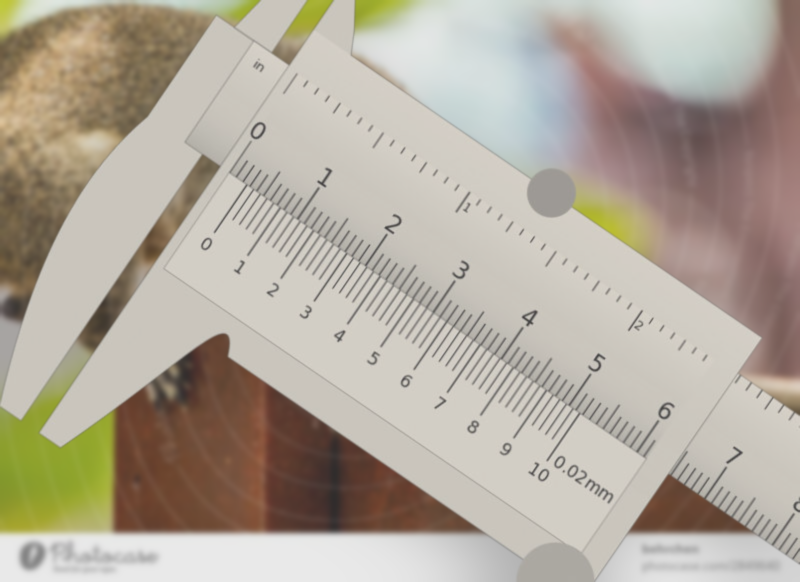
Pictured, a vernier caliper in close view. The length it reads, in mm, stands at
2.6 mm
